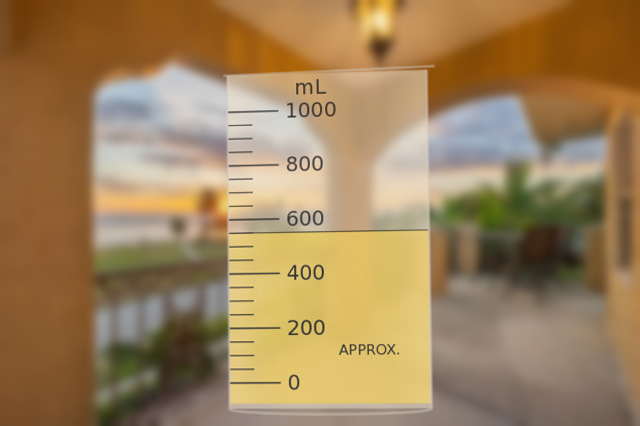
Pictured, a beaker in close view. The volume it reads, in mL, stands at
550 mL
